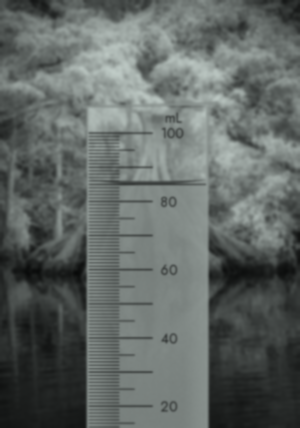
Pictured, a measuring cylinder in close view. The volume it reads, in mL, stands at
85 mL
